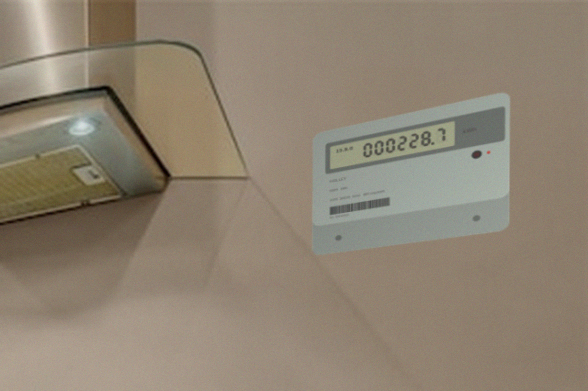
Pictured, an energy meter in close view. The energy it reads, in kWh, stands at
228.7 kWh
